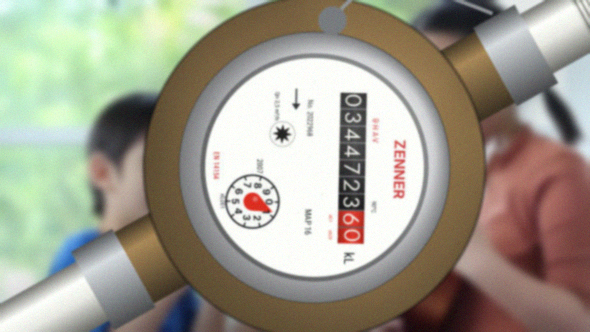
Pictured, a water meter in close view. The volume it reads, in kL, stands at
344723.600 kL
